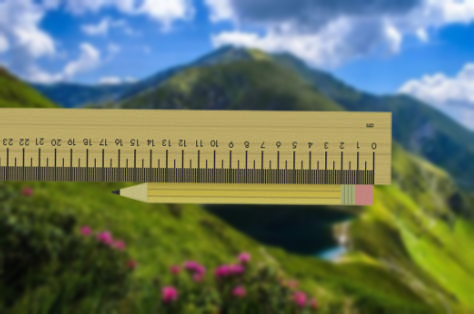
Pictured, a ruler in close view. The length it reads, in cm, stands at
16.5 cm
